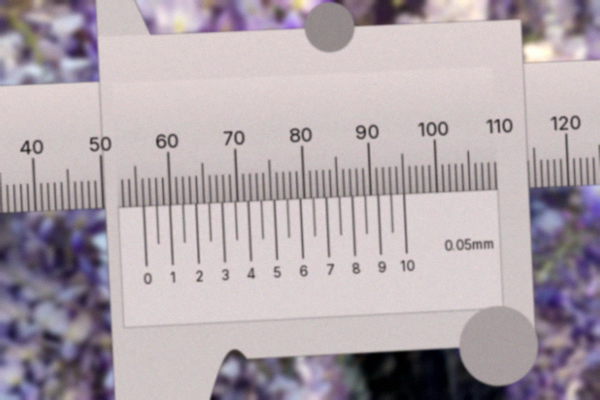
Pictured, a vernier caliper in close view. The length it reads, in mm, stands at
56.0 mm
